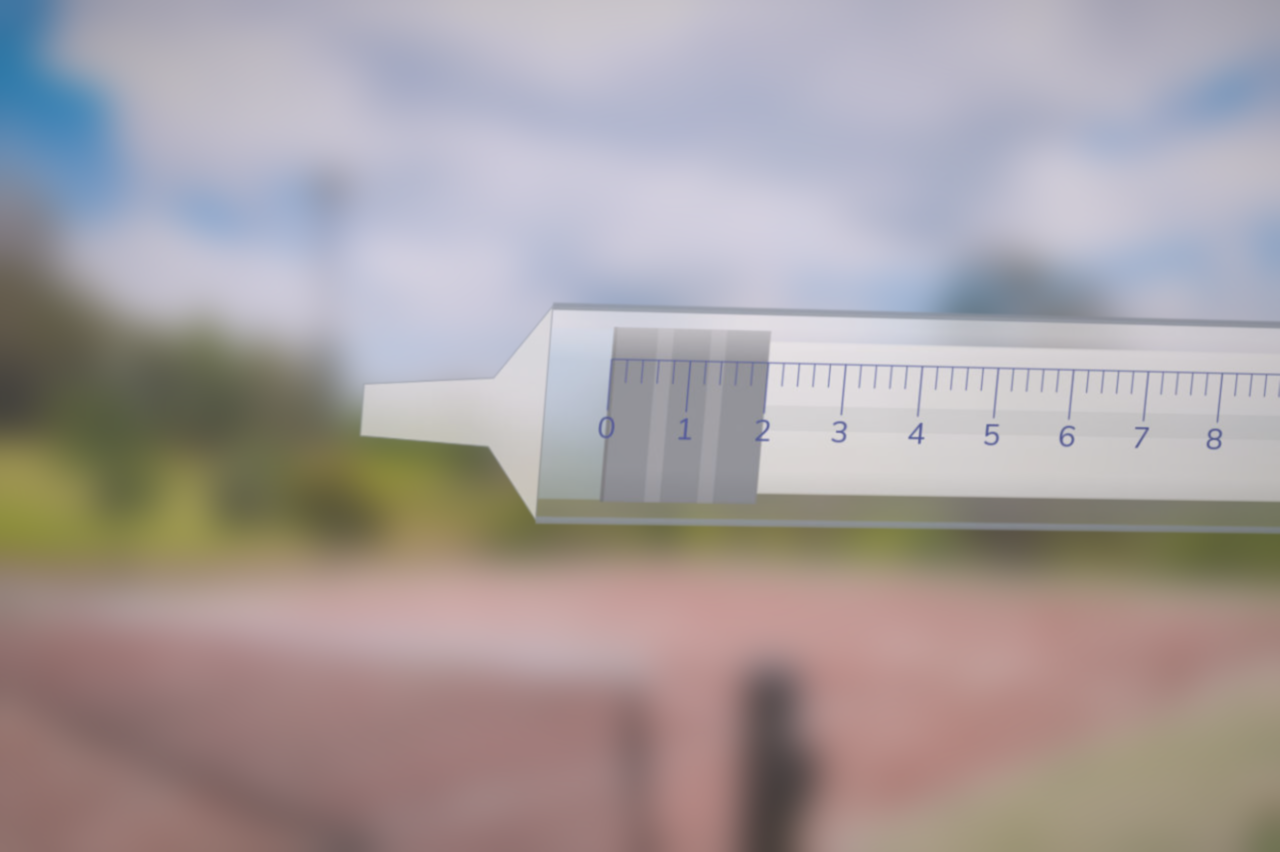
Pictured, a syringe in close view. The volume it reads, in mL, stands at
0 mL
